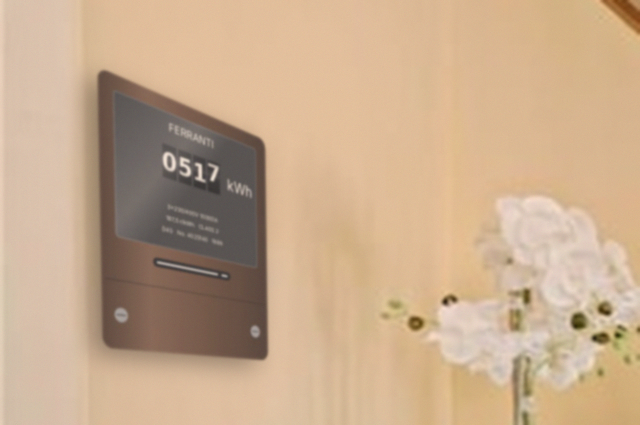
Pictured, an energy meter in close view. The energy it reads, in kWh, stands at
517 kWh
